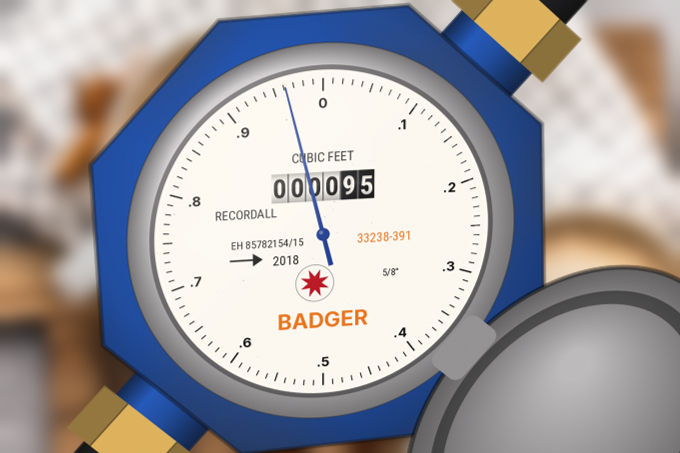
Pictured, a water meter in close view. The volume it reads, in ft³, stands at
94.96 ft³
